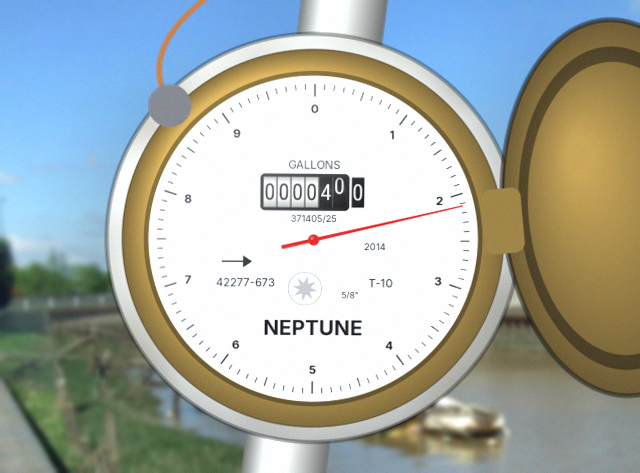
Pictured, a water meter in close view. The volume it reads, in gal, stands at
402.1 gal
